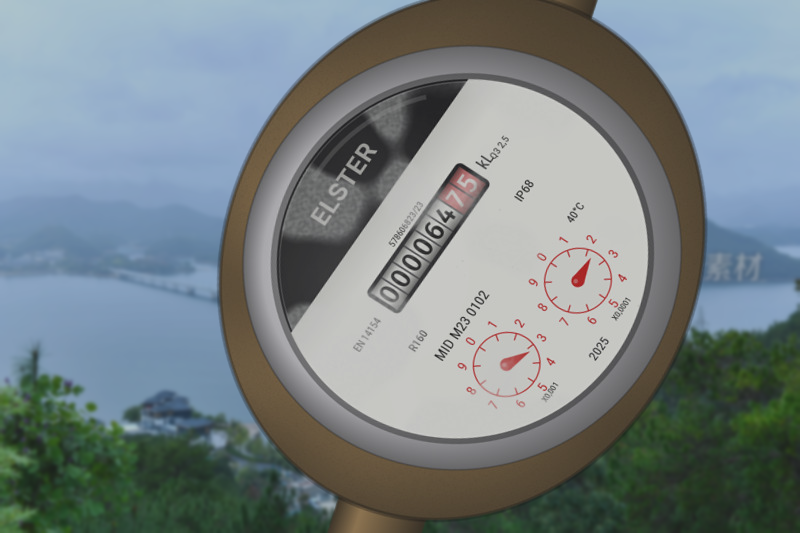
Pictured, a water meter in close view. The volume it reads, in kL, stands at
64.7532 kL
